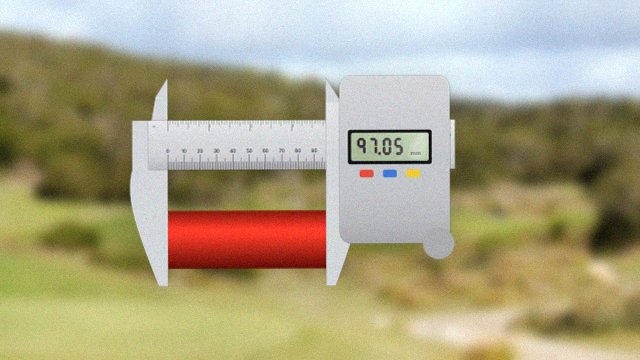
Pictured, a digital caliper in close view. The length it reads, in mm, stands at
97.05 mm
